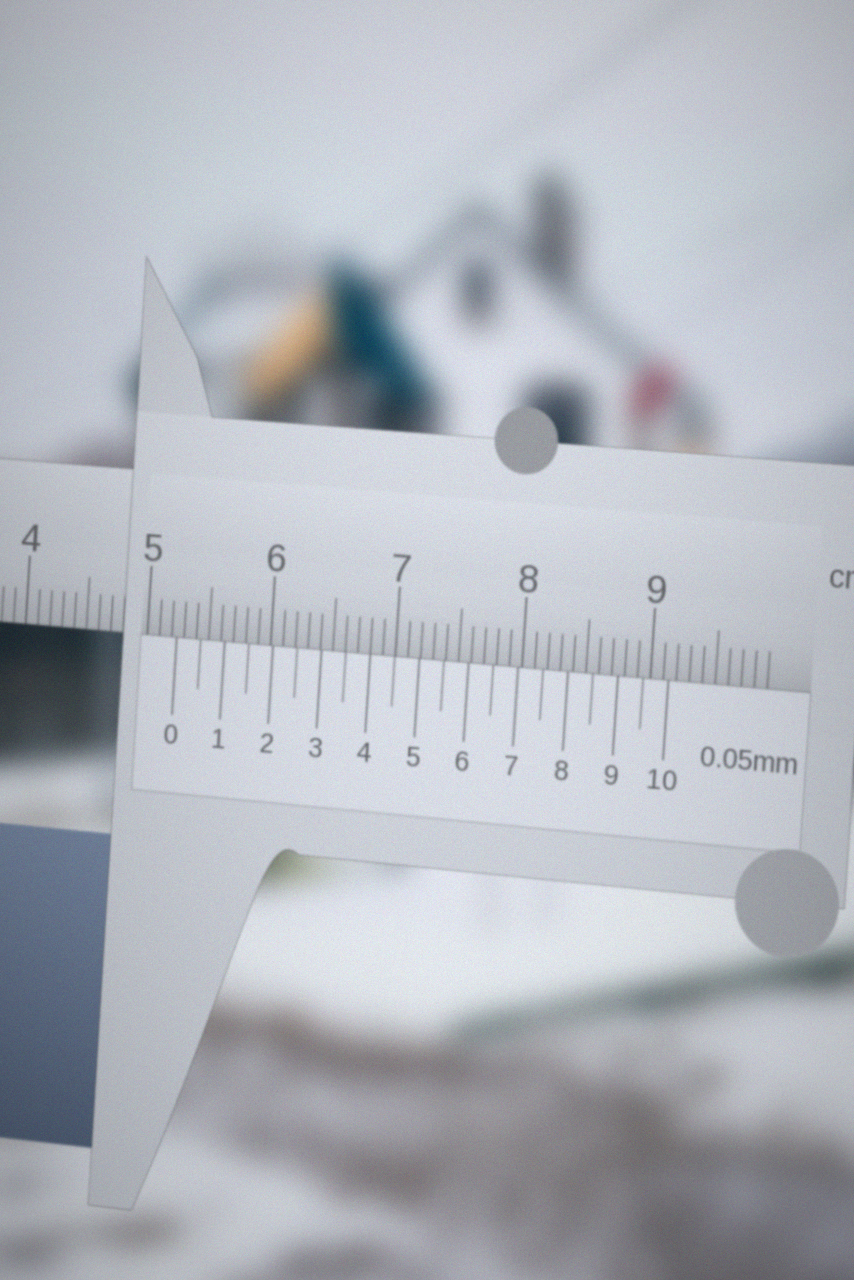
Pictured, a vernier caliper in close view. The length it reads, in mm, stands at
52.4 mm
